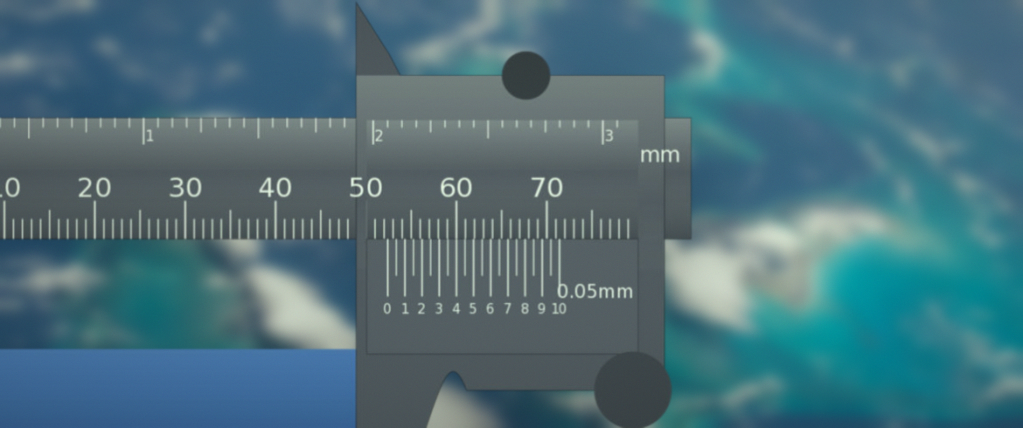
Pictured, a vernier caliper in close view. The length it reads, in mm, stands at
52.4 mm
